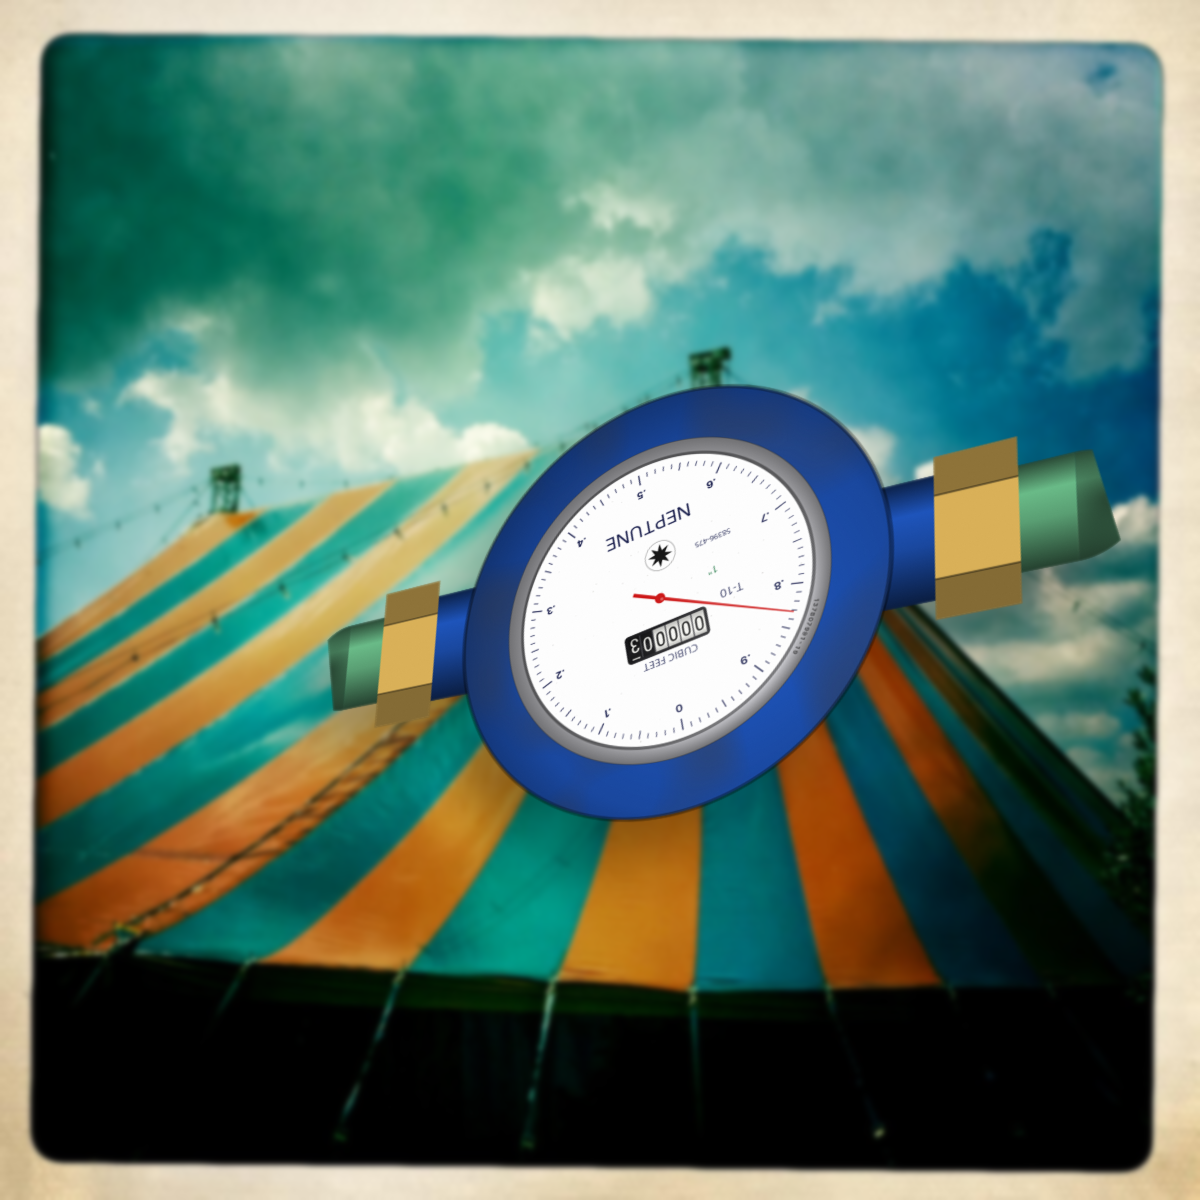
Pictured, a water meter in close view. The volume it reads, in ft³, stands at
2.83 ft³
